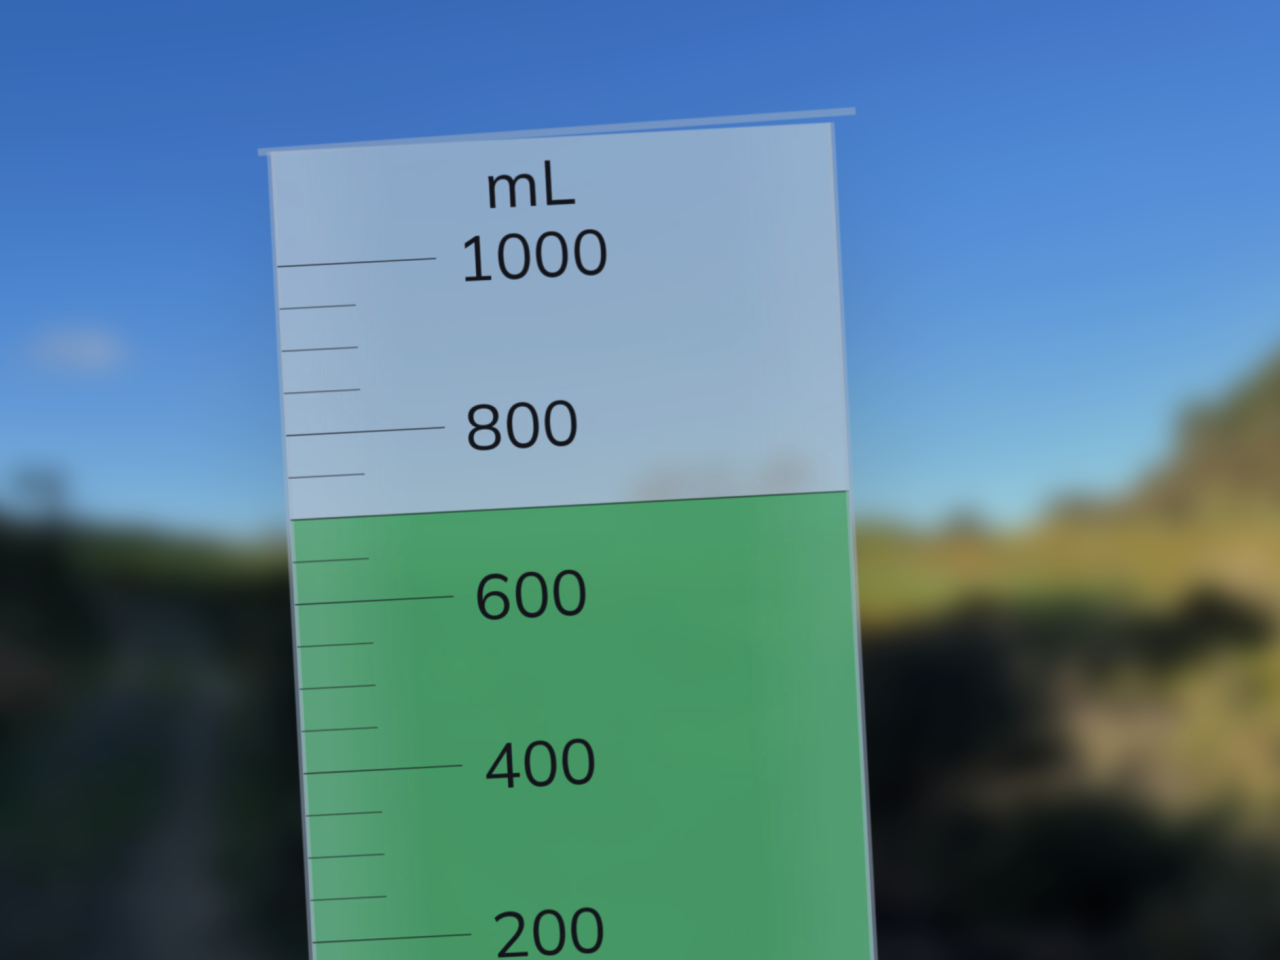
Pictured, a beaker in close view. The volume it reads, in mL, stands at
700 mL
